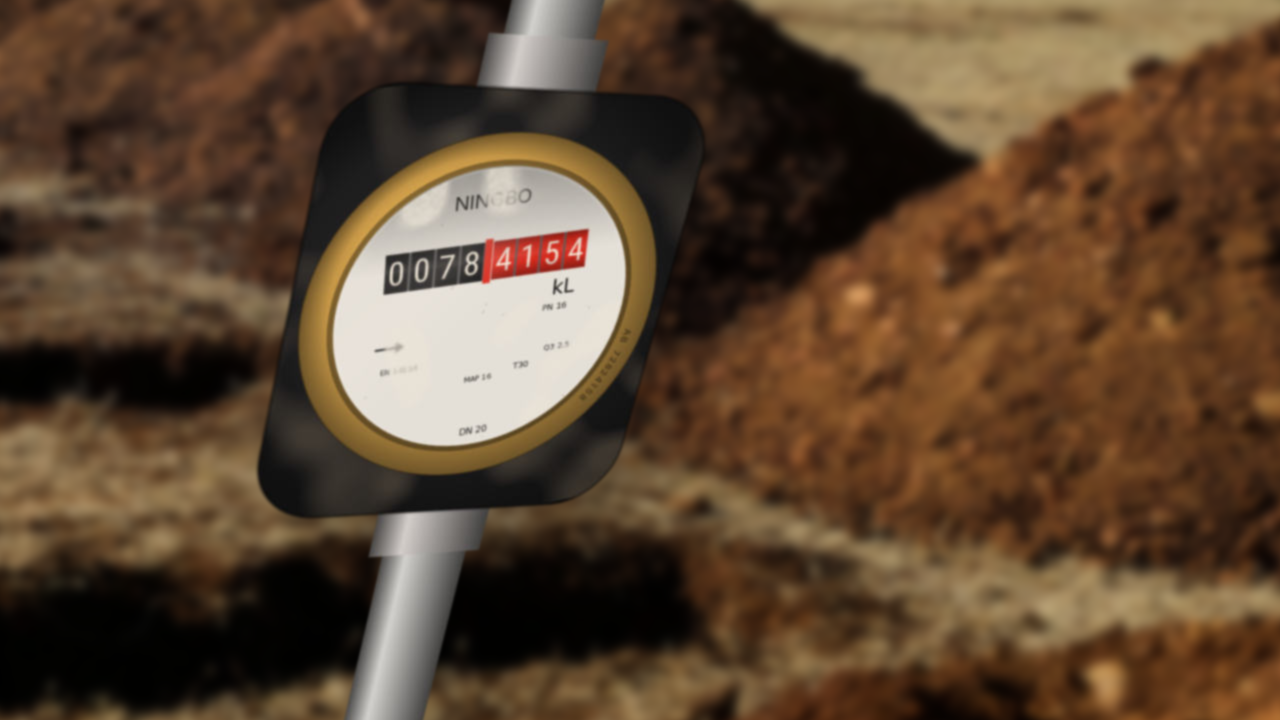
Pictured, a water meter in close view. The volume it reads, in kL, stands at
78.4154 kL
